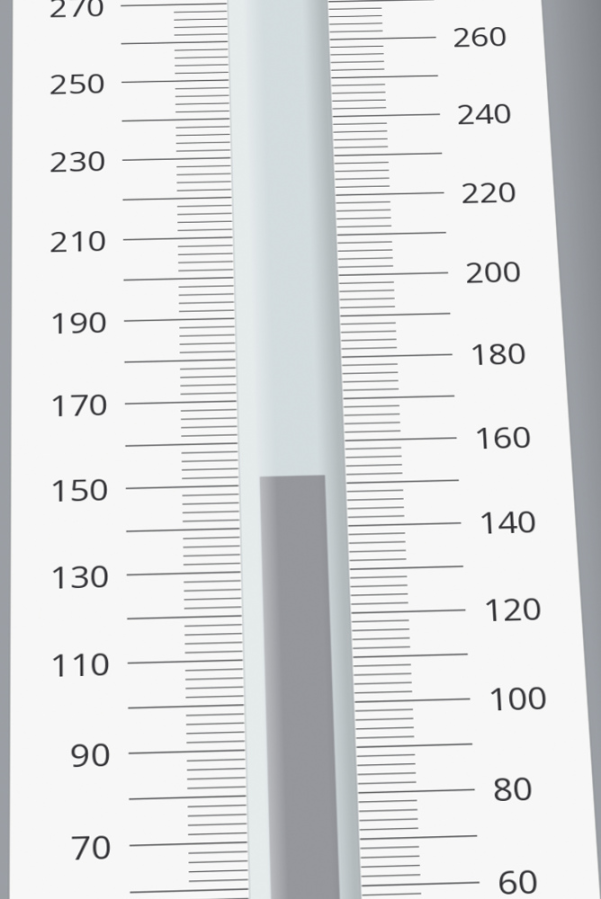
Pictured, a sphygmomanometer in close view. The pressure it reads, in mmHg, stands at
152 mmHg
